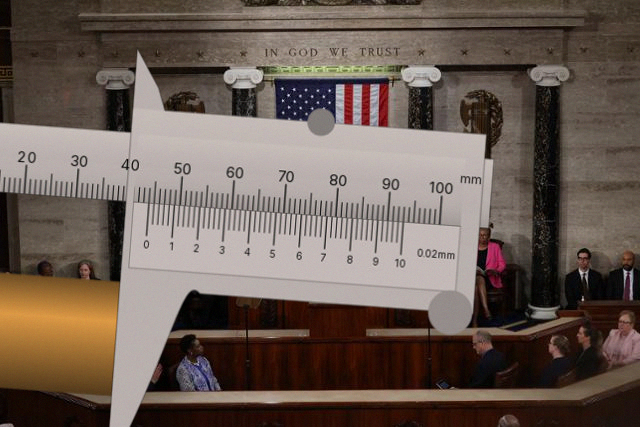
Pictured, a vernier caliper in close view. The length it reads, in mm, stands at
44.0 mm
